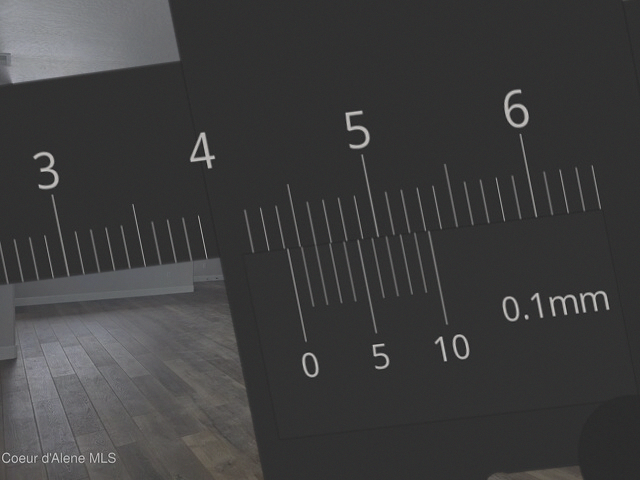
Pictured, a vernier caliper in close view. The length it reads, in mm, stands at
44.2 mm
